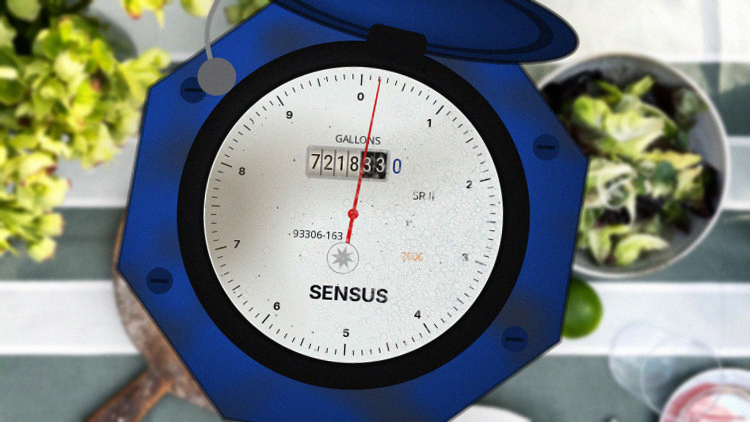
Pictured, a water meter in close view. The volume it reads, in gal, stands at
7218330.2 gal
